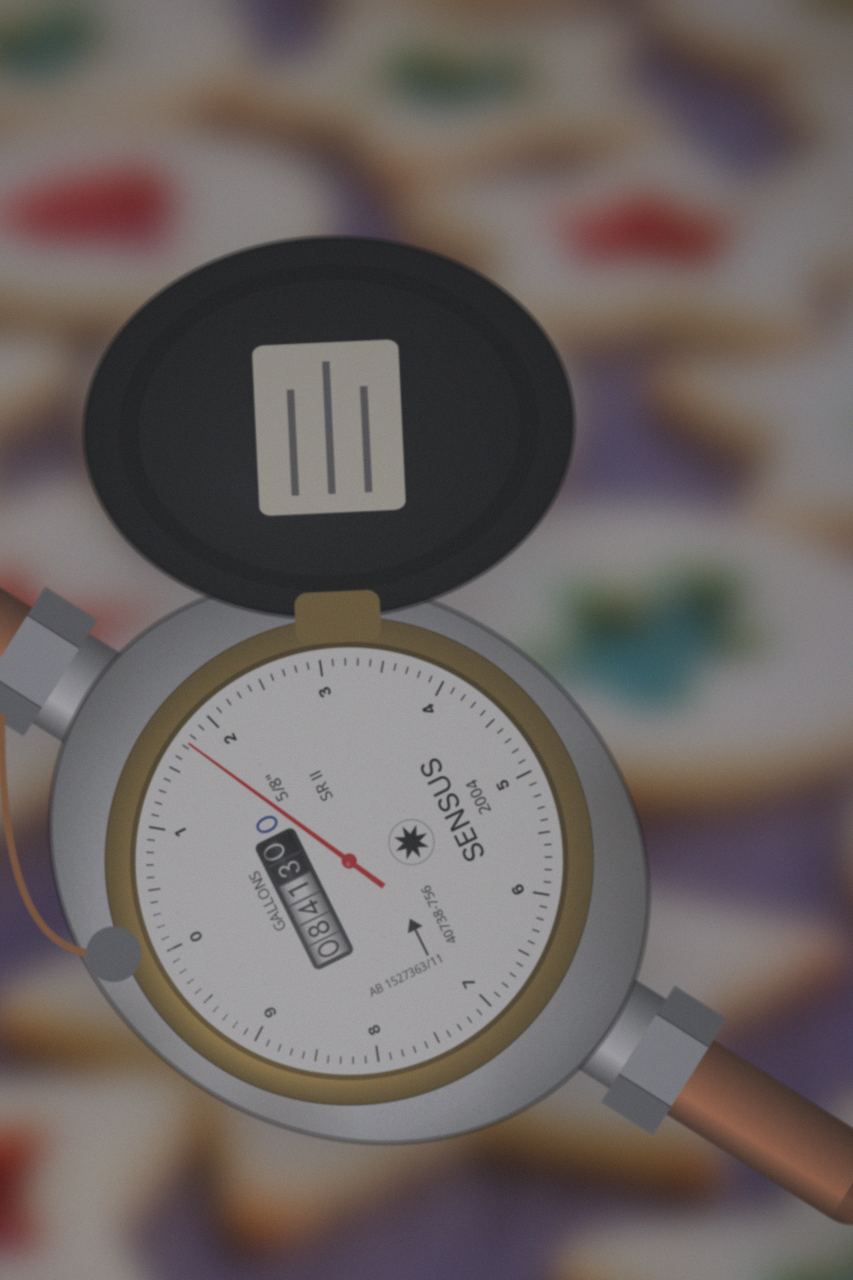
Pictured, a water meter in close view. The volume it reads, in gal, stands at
841301.7 gal
